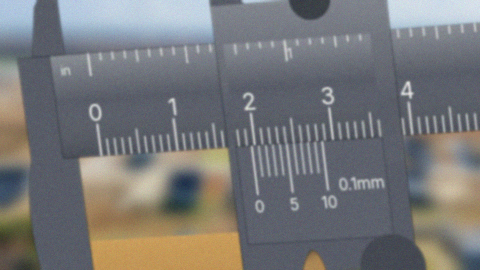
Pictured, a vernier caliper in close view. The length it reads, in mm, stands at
19.6 mm
